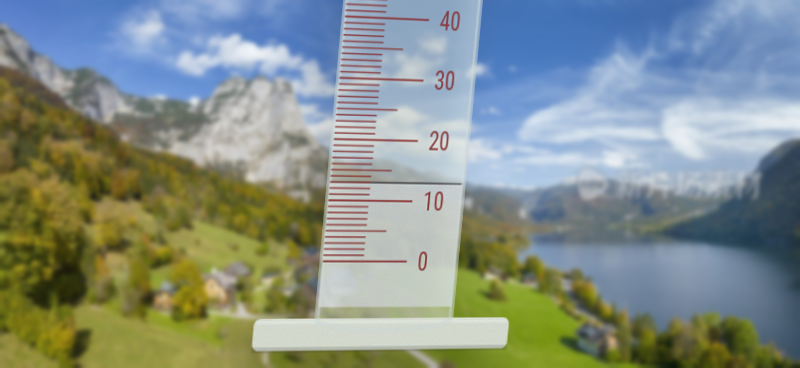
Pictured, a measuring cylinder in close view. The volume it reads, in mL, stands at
13 mL
